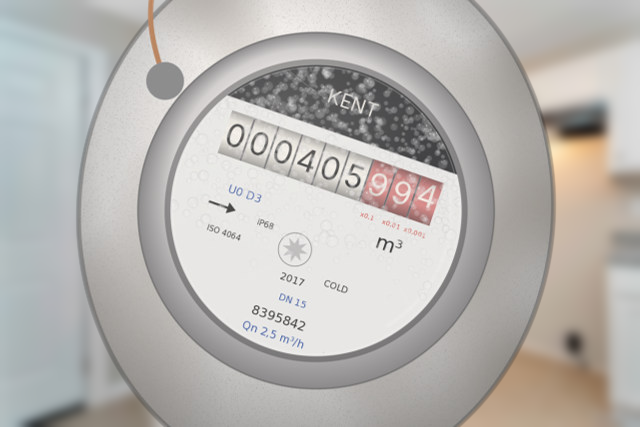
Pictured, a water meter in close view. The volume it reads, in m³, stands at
405.994 m³
